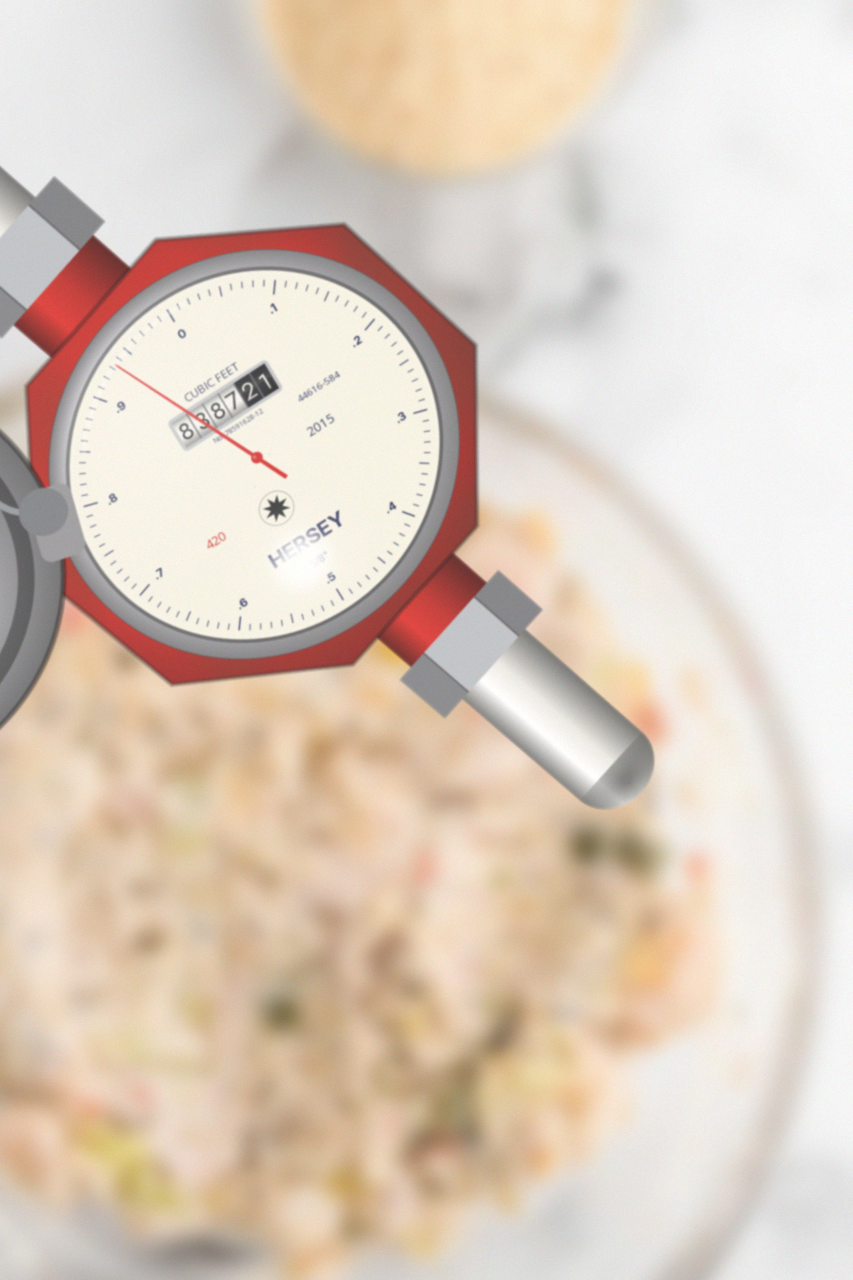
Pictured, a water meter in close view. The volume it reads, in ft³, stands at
838720.93 ft³
